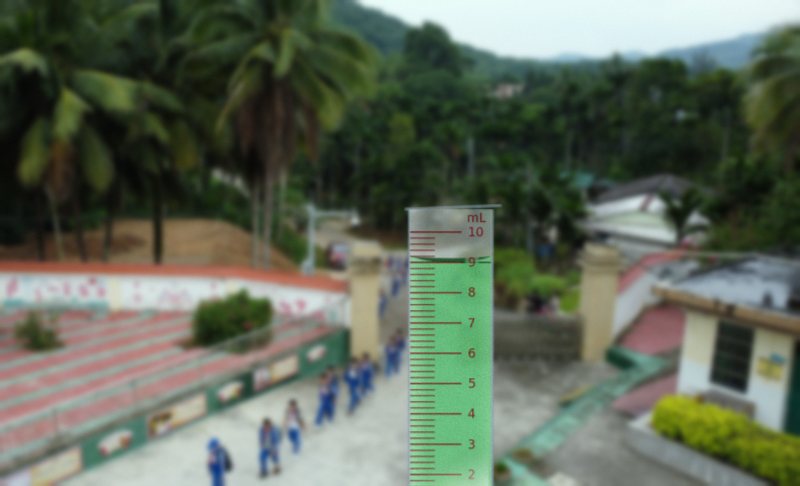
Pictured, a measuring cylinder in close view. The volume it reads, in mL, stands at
9 mL
